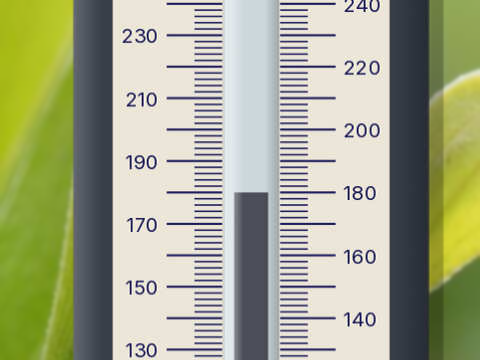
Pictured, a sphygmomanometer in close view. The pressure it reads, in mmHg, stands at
180 mmHg
